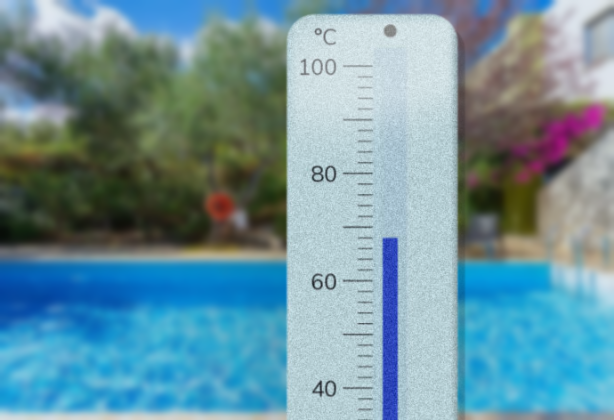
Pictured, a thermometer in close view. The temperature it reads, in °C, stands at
68 °C
